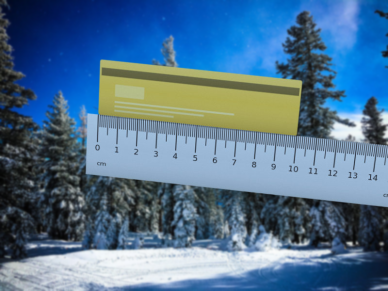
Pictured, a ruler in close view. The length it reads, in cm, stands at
10 cm
